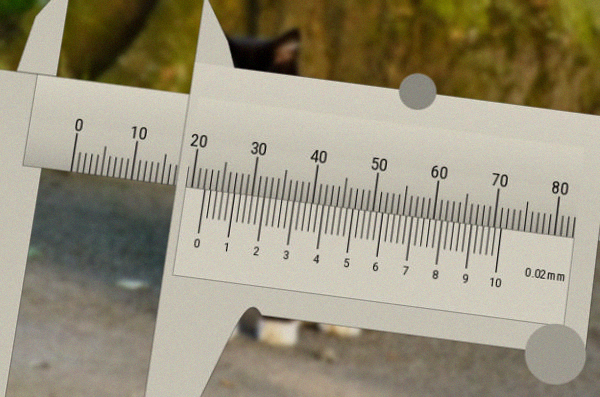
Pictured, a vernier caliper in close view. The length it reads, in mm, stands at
22.2 mm
